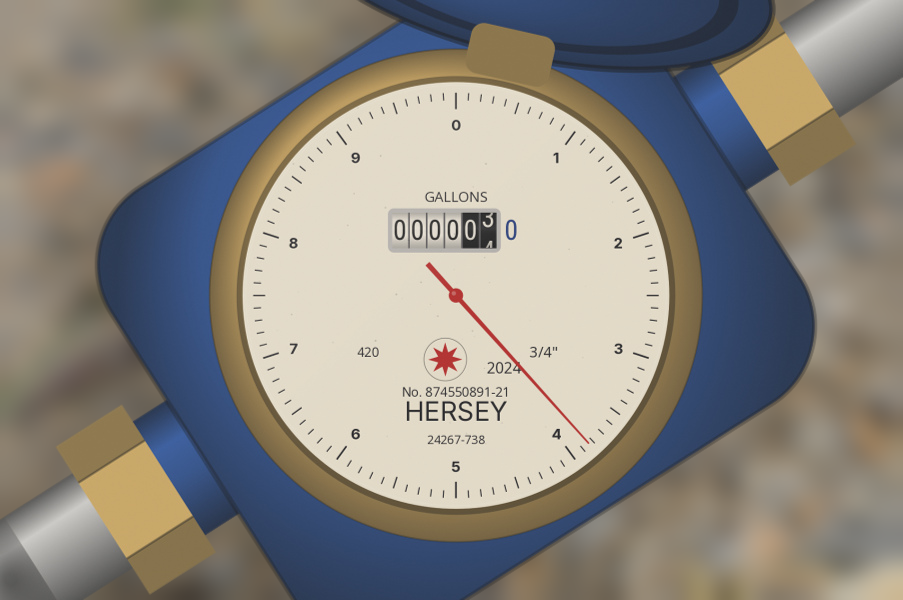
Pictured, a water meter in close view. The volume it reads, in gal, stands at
33.8 gal
